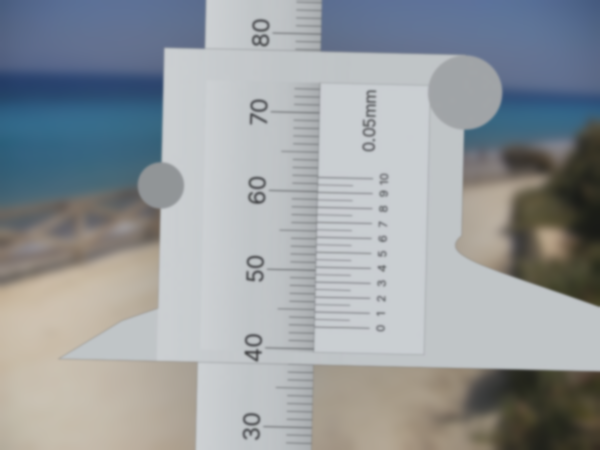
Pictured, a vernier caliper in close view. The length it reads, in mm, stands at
42.8 mm
